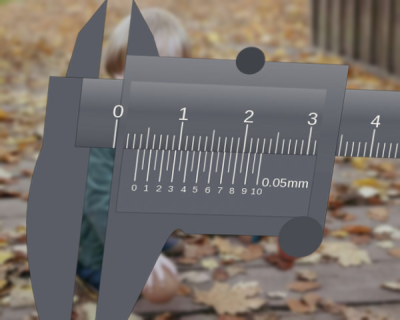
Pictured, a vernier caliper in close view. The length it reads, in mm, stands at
3.8 mm
